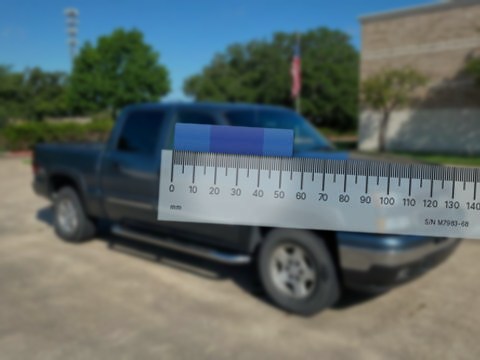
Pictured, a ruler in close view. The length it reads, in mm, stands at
55 mm
